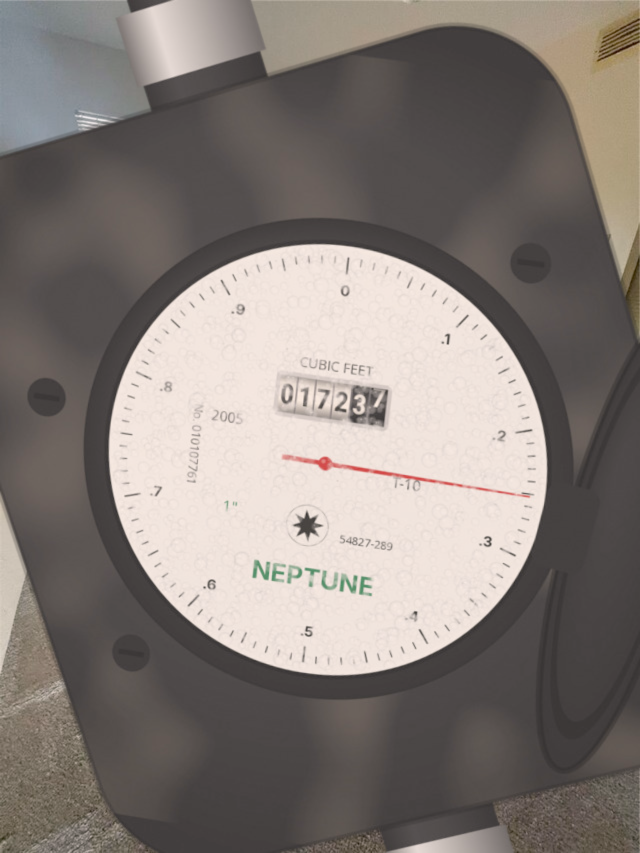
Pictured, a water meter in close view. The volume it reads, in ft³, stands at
17237.25 ft³
